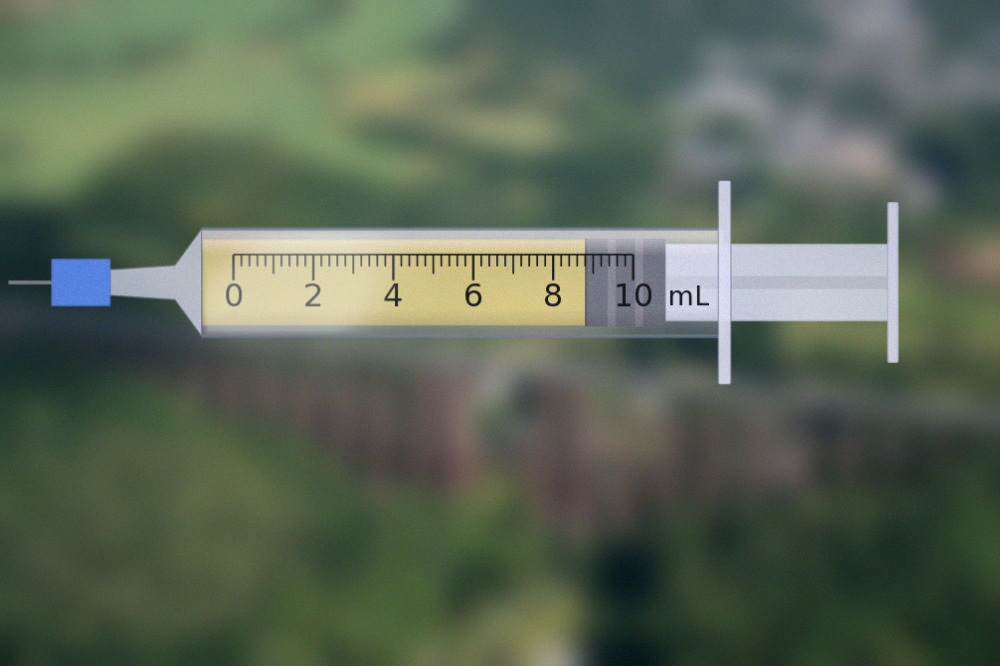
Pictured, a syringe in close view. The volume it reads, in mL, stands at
8.8 mL
